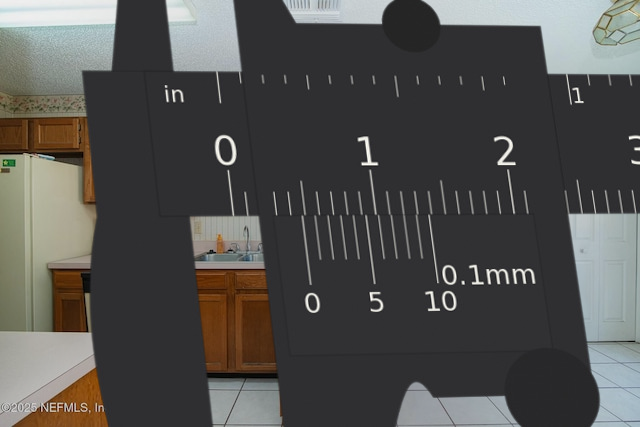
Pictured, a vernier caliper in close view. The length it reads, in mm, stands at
4.8 mm
